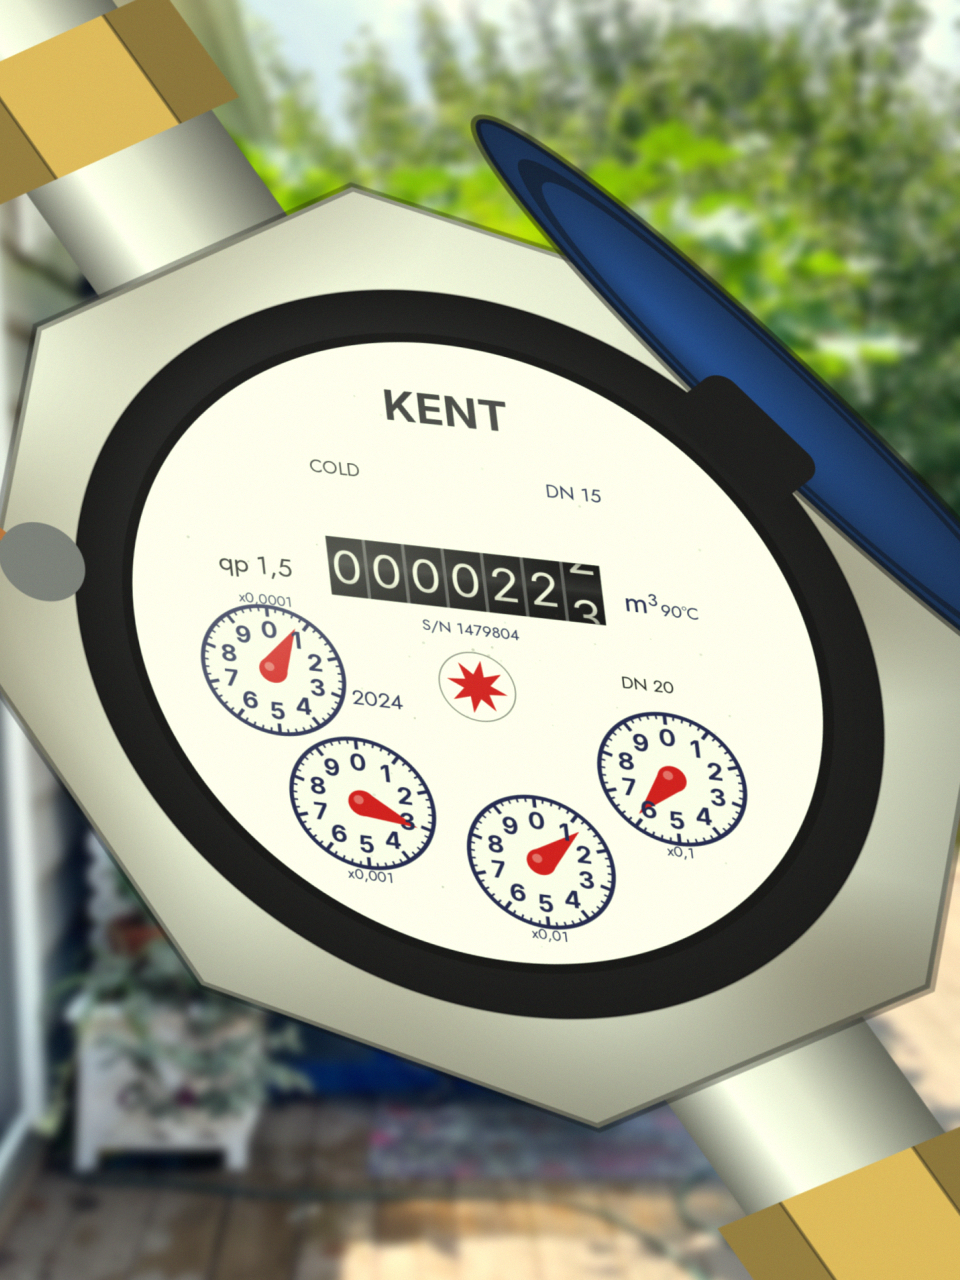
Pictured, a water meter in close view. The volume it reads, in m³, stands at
222.6130 m³
